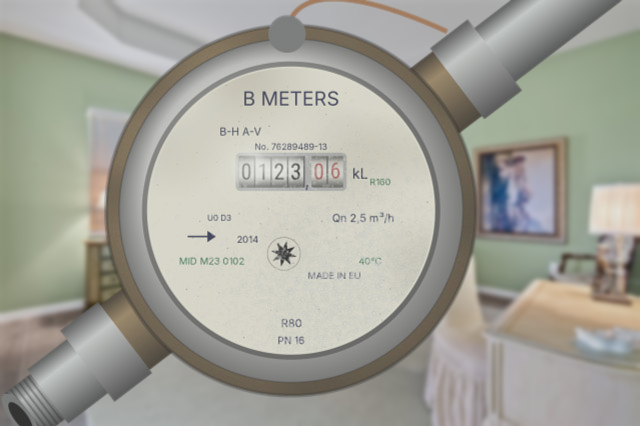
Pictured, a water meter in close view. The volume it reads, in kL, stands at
123.06 kL
